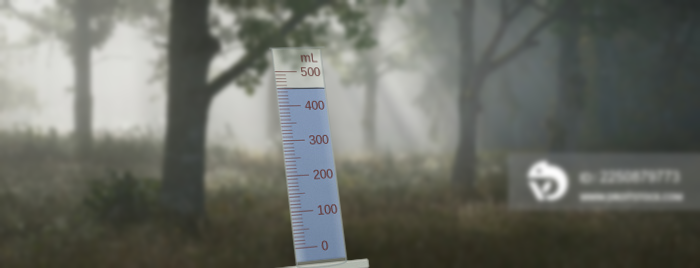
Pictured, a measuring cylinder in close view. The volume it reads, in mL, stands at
450 mL
